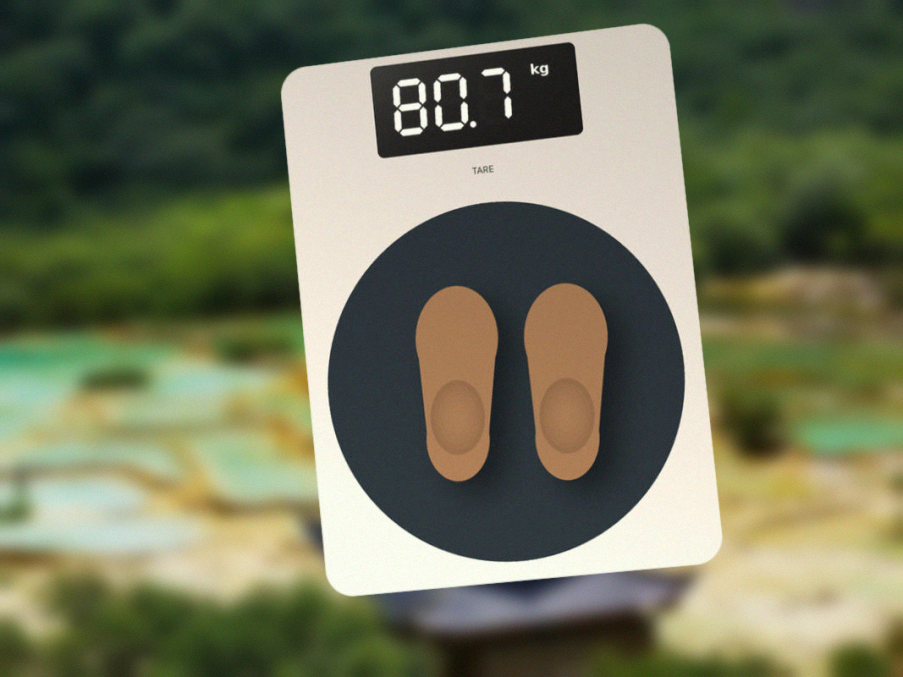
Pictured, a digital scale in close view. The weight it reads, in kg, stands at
80.7 kg
